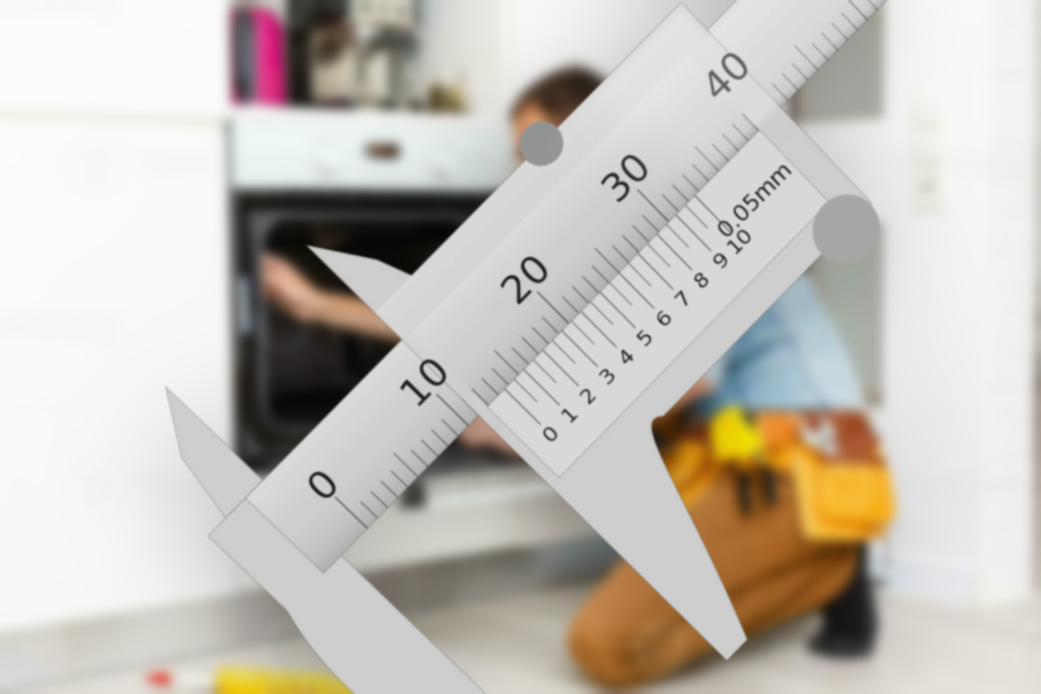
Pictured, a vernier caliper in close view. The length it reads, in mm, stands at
13.6 mm
